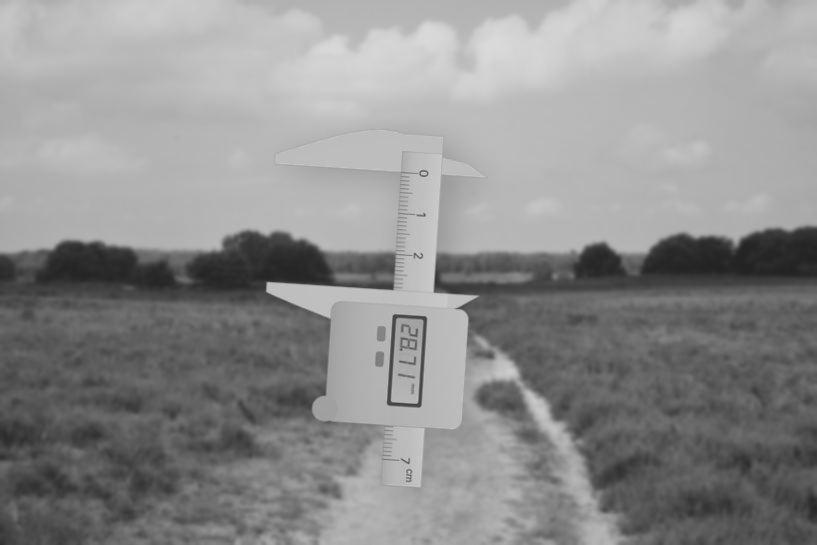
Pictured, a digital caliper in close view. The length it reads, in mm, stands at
28.71 mm
